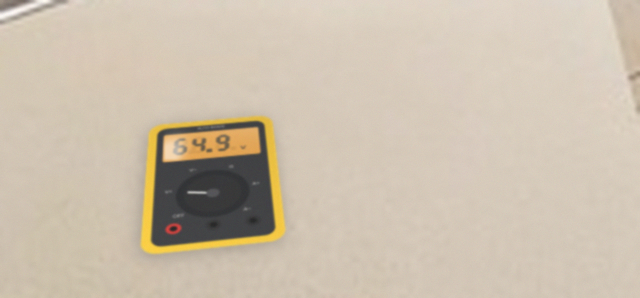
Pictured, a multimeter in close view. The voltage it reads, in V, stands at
64.9 V
